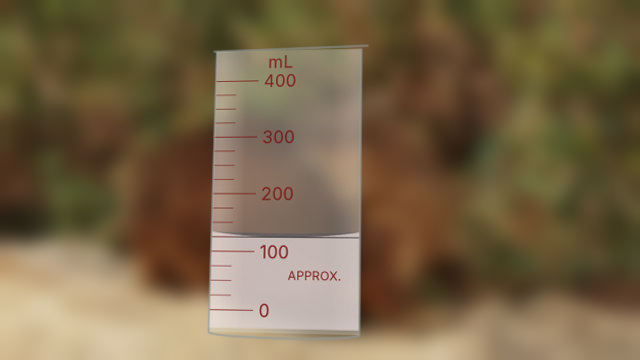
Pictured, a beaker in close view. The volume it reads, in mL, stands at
125 mL
